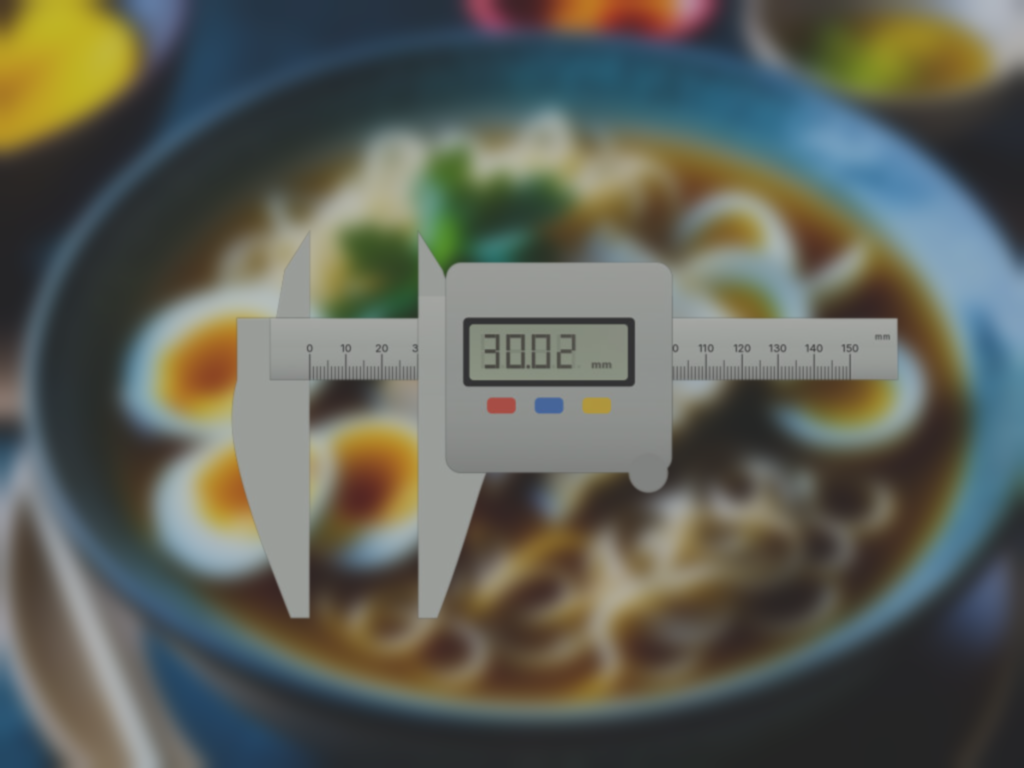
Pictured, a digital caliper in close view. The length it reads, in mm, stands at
30.02 mm
